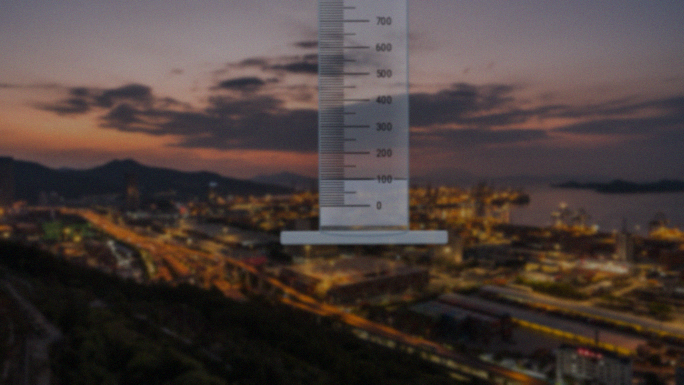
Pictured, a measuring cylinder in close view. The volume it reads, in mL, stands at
100 mL
